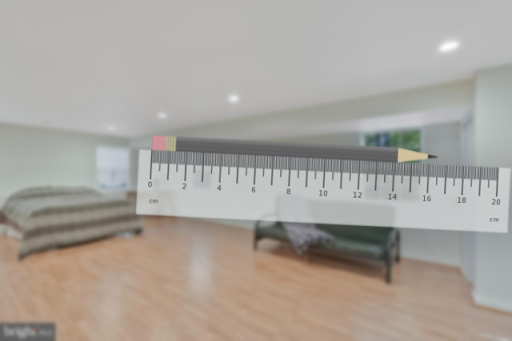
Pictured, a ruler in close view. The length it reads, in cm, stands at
16.5 cm
